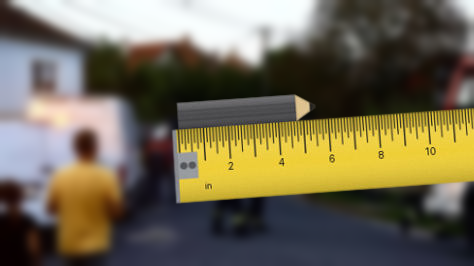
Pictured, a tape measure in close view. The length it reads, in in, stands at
5.5 in
